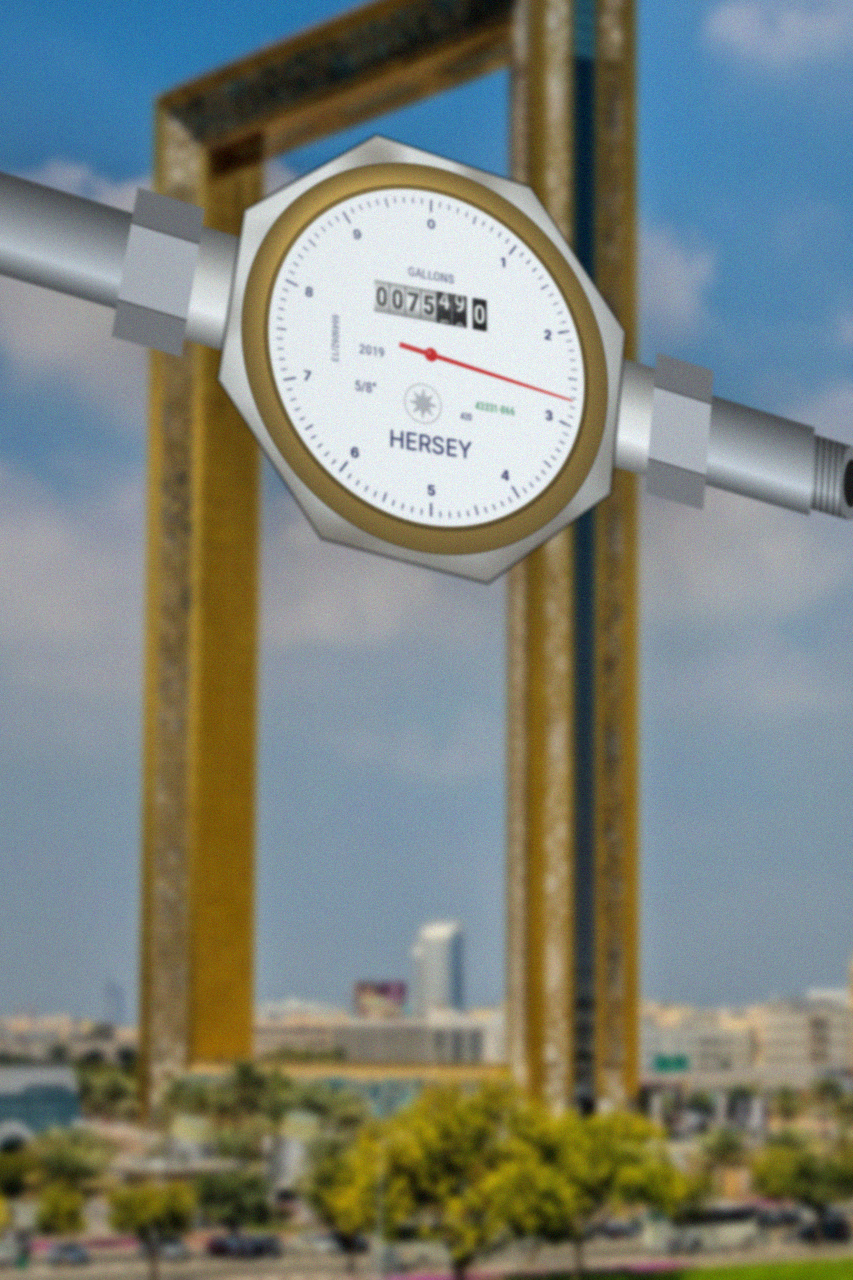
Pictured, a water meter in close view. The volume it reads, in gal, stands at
75492.7 gal
